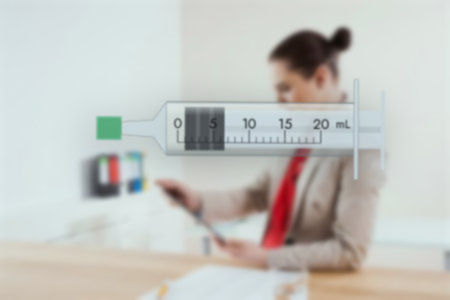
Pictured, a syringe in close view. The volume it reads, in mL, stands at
1 mL
